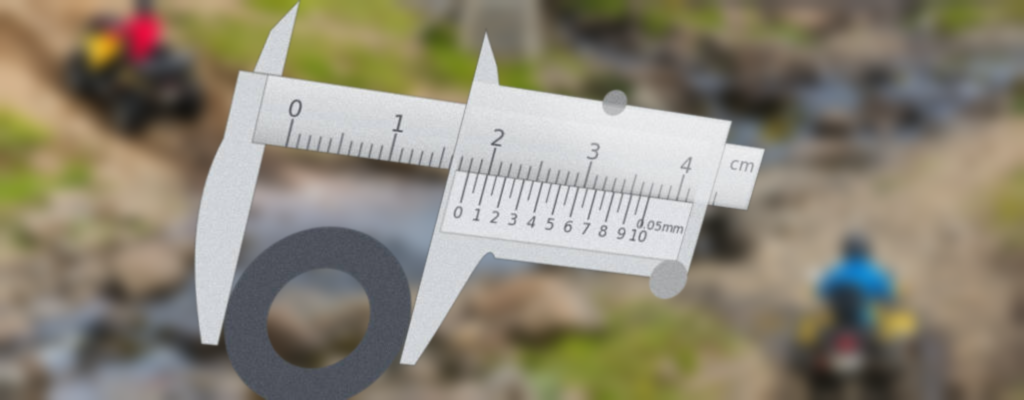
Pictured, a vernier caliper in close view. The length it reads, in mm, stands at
18.0 mm
